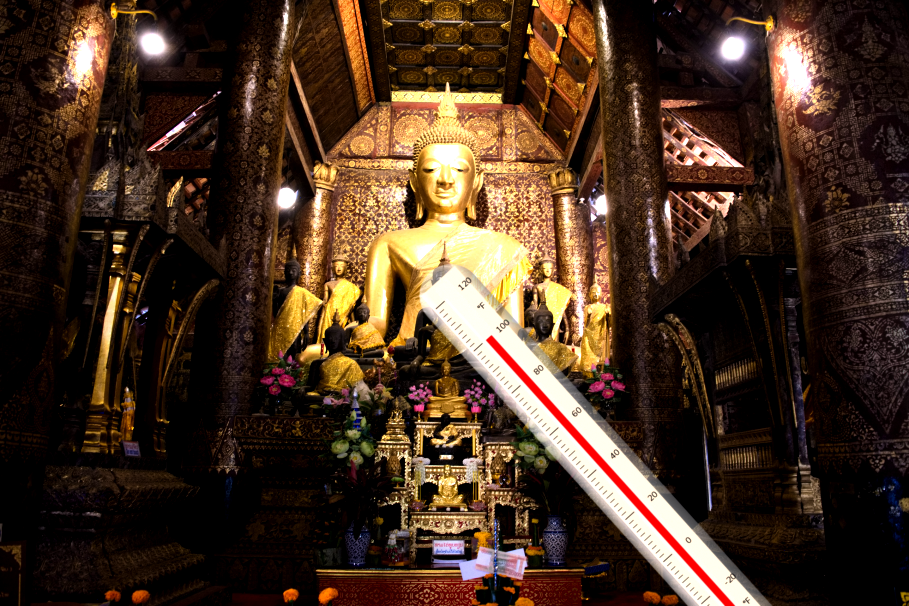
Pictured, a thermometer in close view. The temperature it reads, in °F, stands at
100 °F
